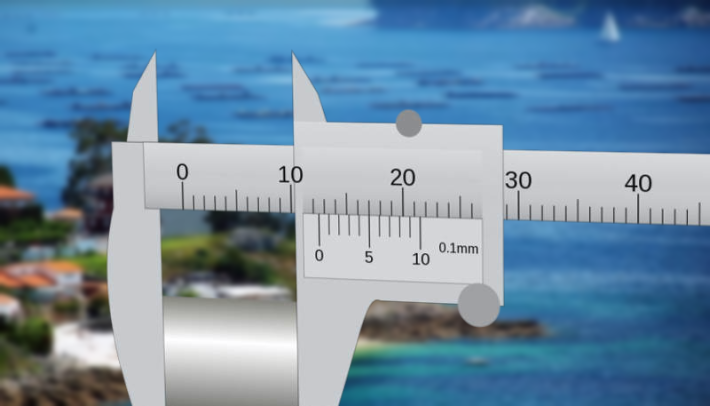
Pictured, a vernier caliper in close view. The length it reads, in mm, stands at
12.5 mm
